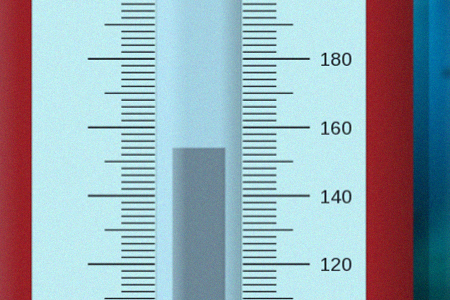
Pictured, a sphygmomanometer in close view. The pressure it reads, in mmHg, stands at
154 mmHg
